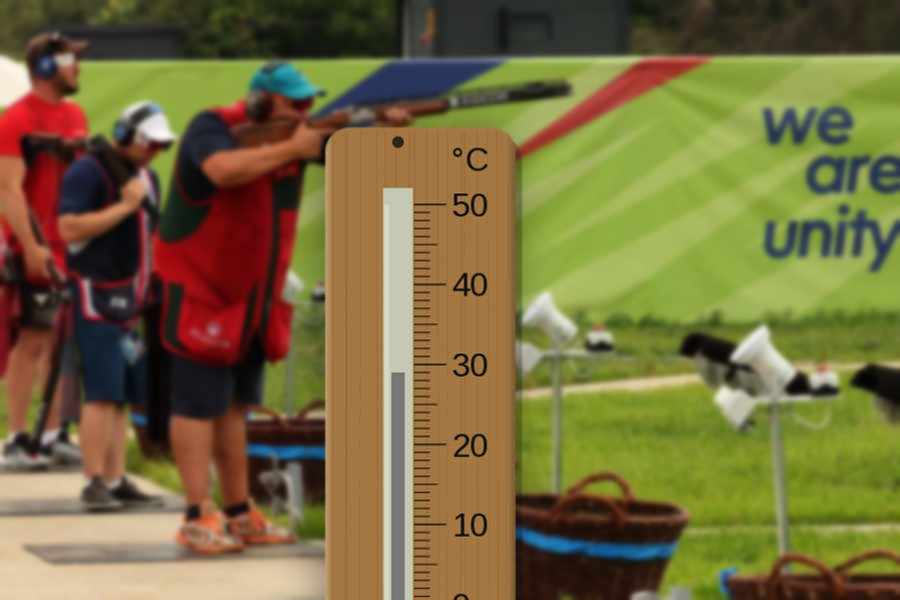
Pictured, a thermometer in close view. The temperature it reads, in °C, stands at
29 °C
